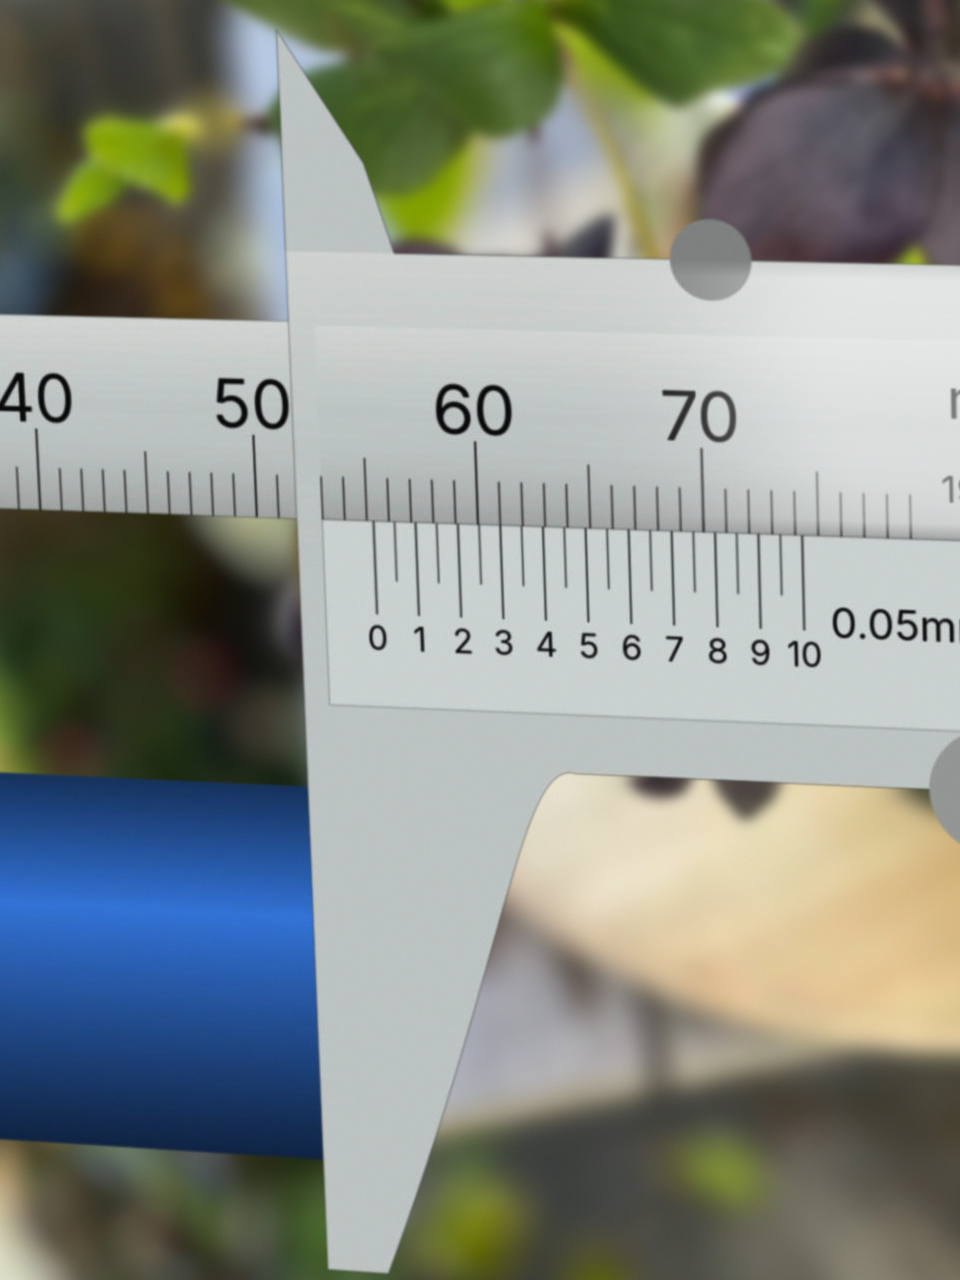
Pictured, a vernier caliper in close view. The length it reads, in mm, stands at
55.3 mm
